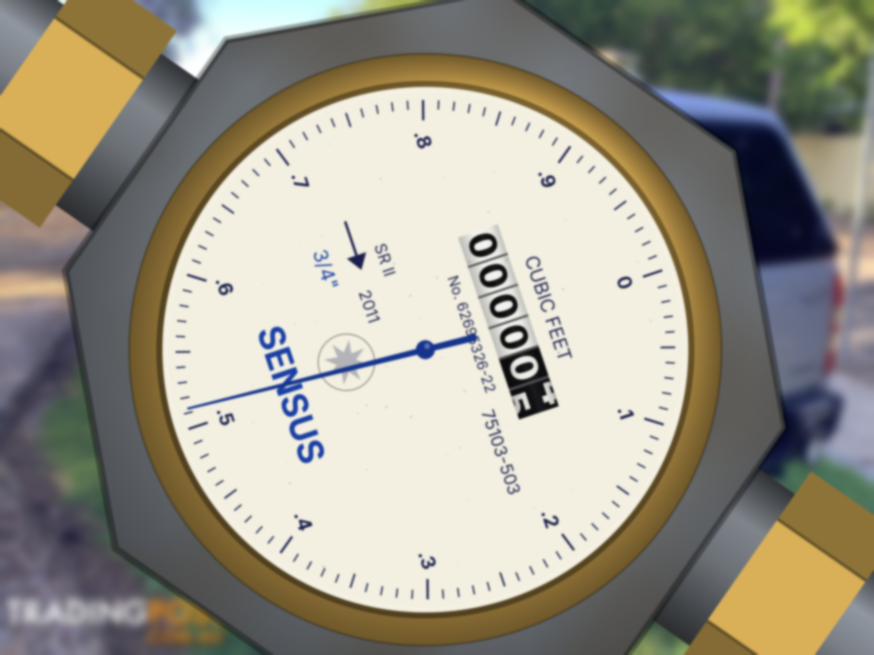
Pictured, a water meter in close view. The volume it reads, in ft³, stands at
4.51 ft³
